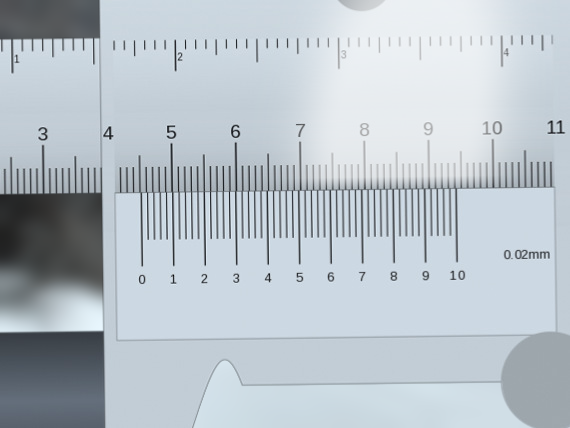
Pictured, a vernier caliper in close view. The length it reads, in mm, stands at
45.2 mm
